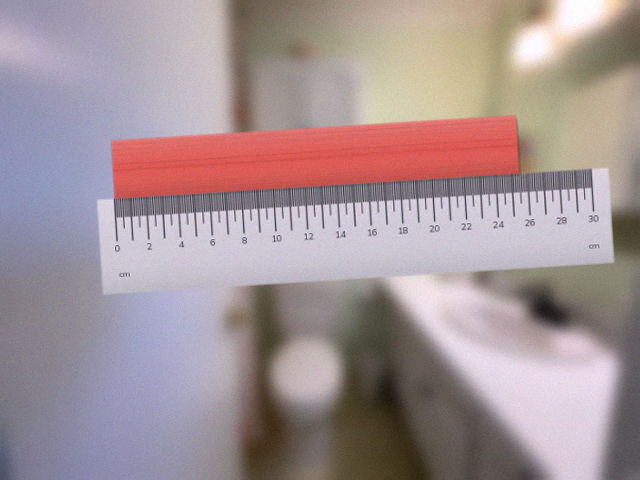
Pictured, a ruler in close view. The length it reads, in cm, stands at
25.5 cm
